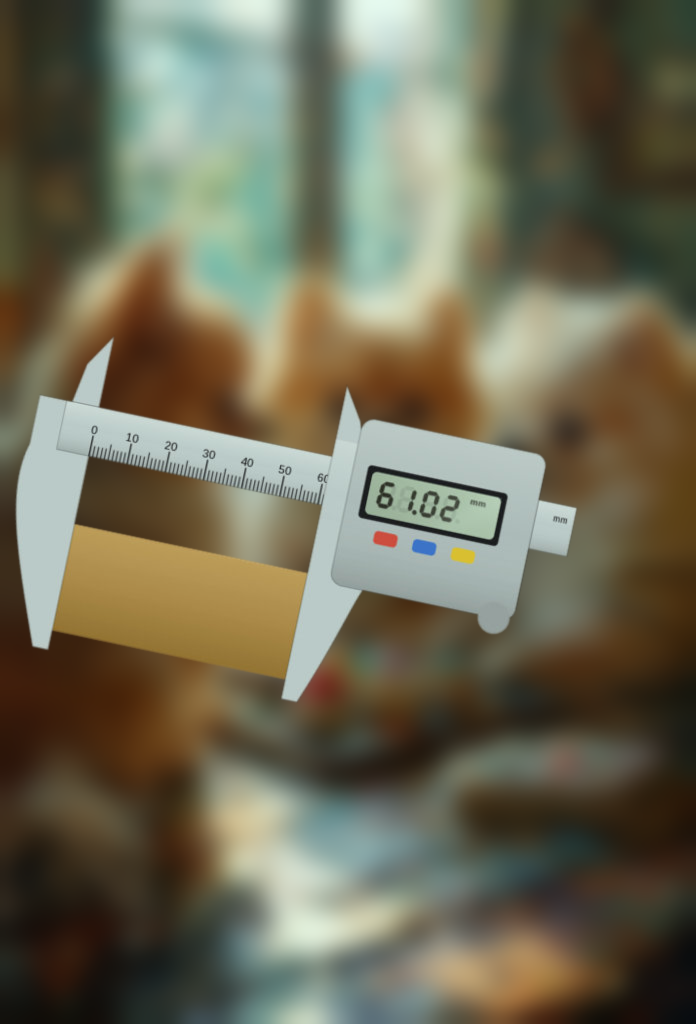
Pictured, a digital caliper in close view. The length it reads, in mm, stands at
61.02 mm
